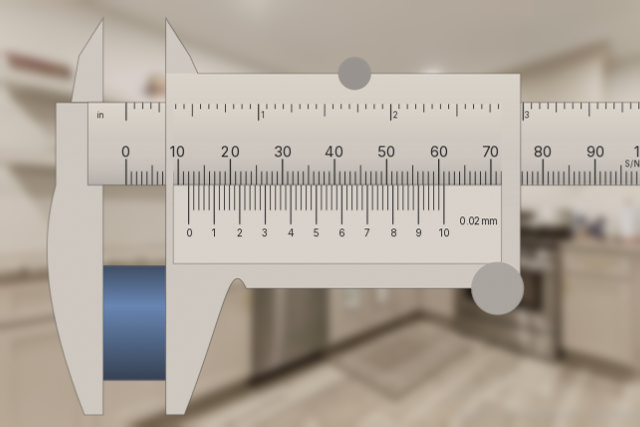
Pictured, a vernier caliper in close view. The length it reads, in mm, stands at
12.0 mm
